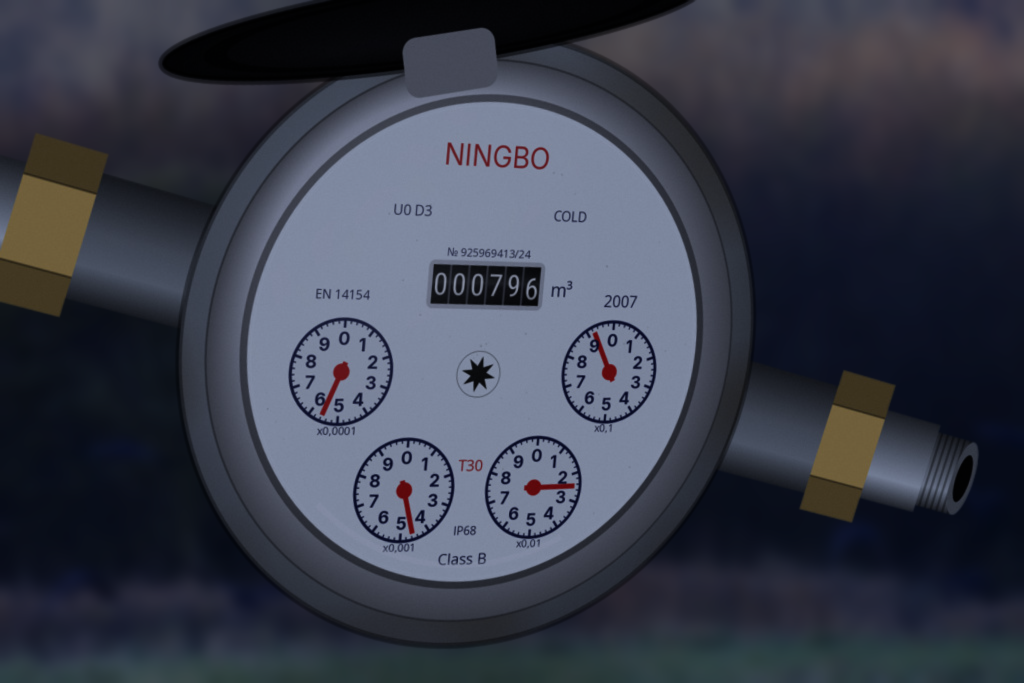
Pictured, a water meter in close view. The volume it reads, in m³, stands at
795.9245 m³
